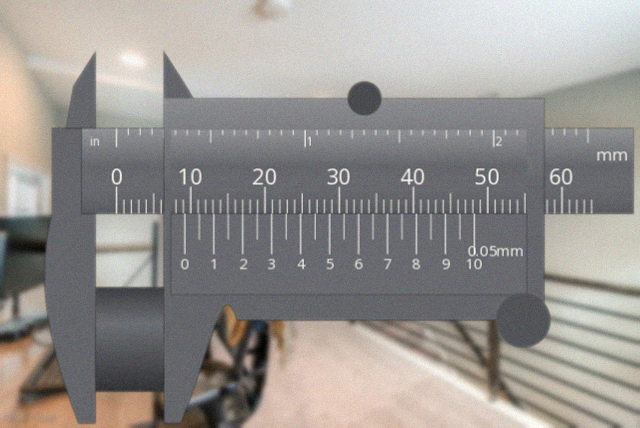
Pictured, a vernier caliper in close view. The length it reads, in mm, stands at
9.2 mm
